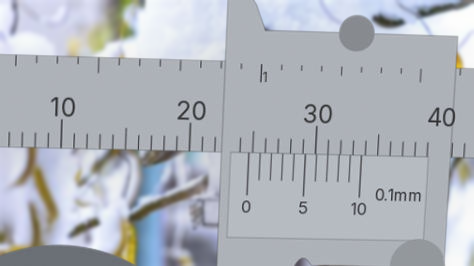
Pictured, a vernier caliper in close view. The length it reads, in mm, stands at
24.7 mm
